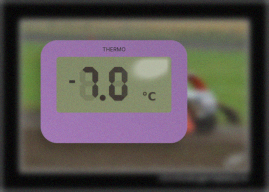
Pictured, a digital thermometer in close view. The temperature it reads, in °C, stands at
-7.0 °C
